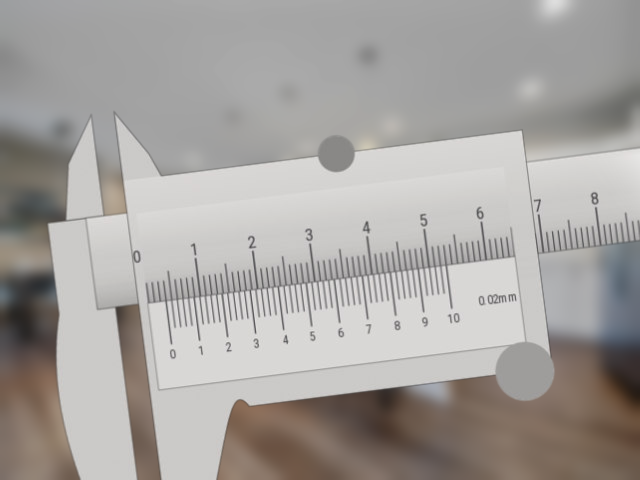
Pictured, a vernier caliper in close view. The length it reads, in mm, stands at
4.0 mm
